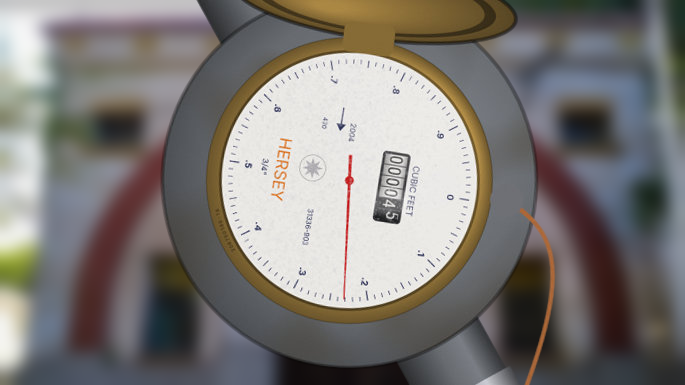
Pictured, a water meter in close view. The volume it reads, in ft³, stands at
45.23 ft³
